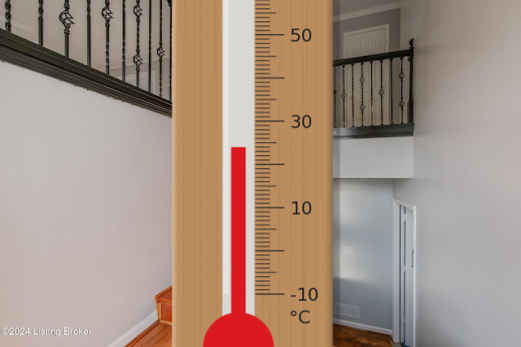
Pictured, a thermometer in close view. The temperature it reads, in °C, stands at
24 °C
